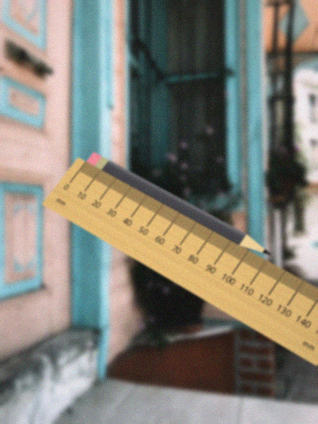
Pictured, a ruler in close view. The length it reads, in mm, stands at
110 mm
